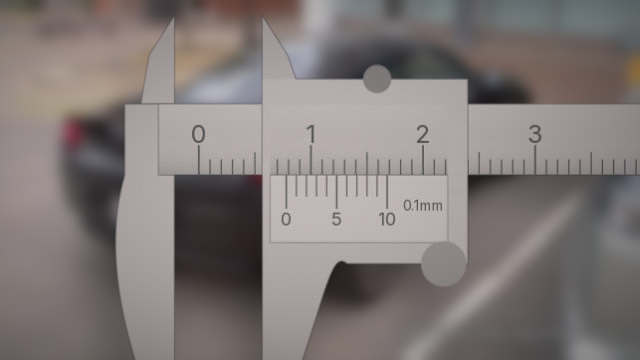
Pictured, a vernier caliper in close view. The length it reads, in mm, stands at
7.8 mm
